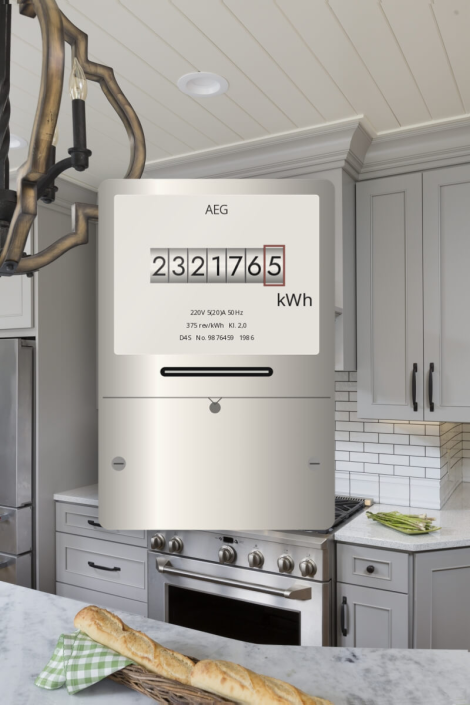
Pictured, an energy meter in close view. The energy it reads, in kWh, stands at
232176.5 kWh
